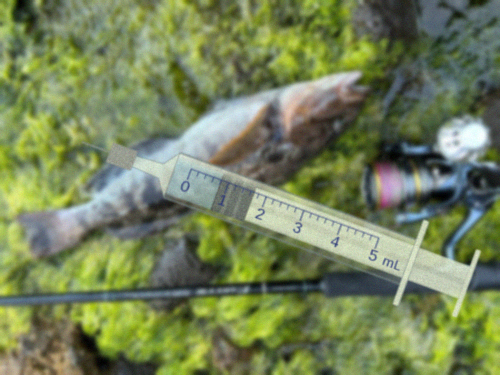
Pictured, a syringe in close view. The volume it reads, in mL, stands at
0.8 mL
